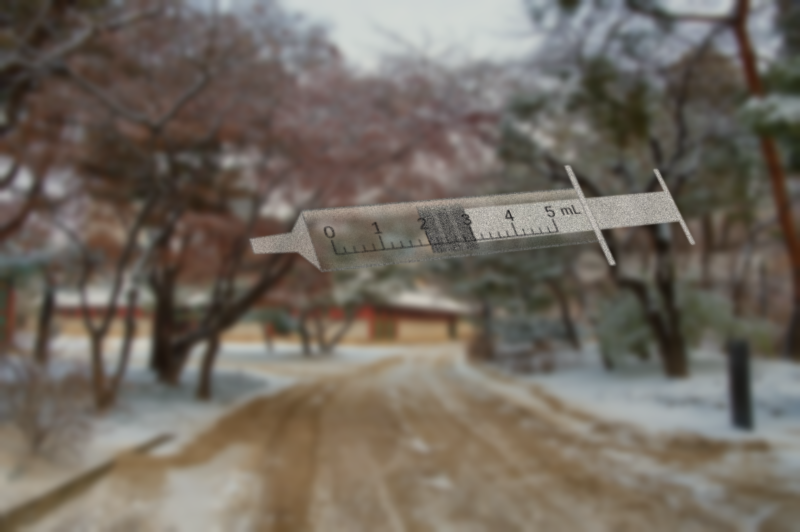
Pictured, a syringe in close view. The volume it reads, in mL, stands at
2 mL
